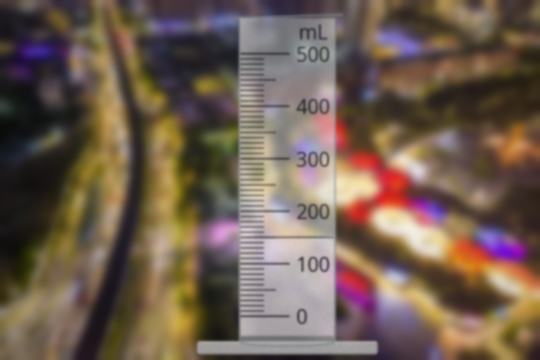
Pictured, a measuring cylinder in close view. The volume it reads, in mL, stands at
150 mL
